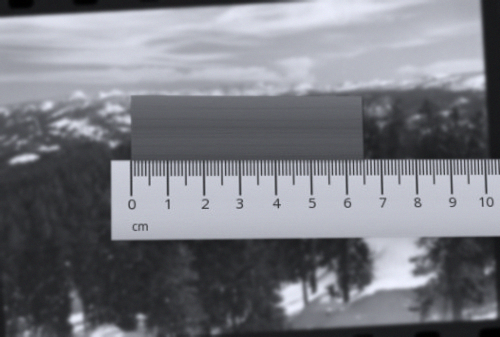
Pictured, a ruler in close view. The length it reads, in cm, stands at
6.5 cm
